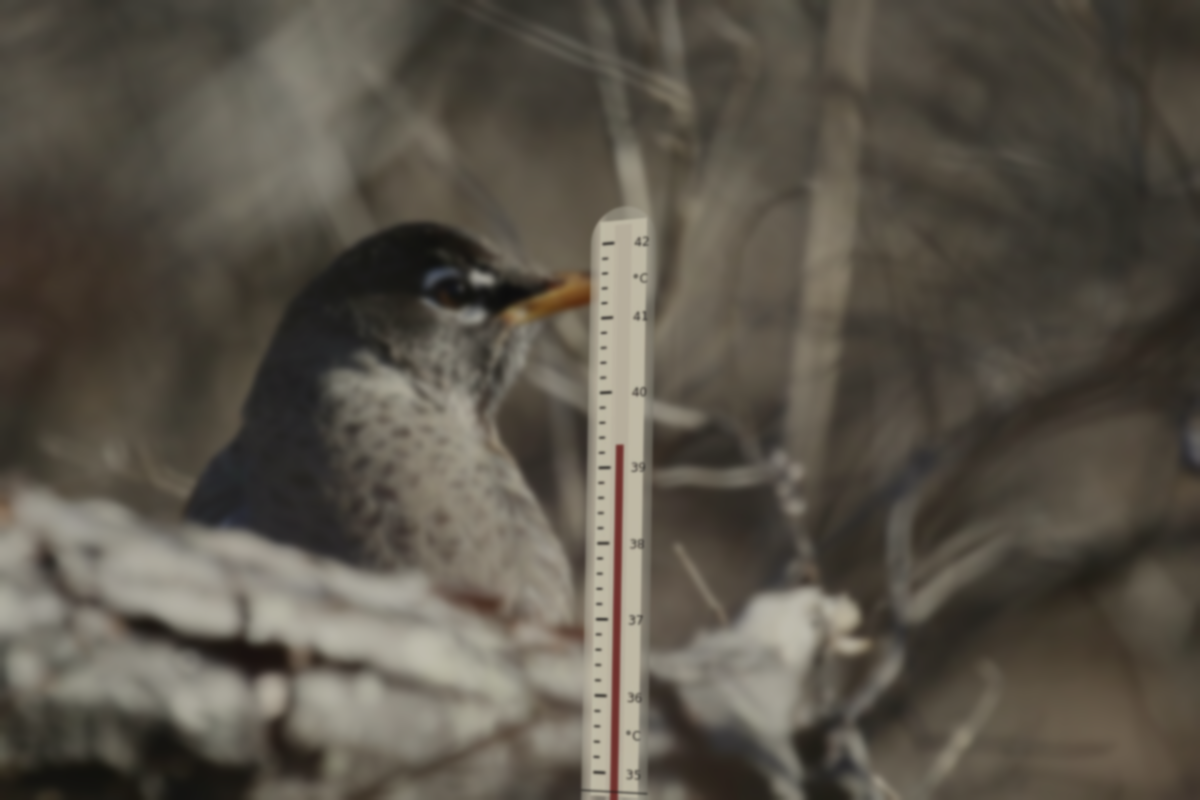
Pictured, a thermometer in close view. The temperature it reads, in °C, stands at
39.3 °C
